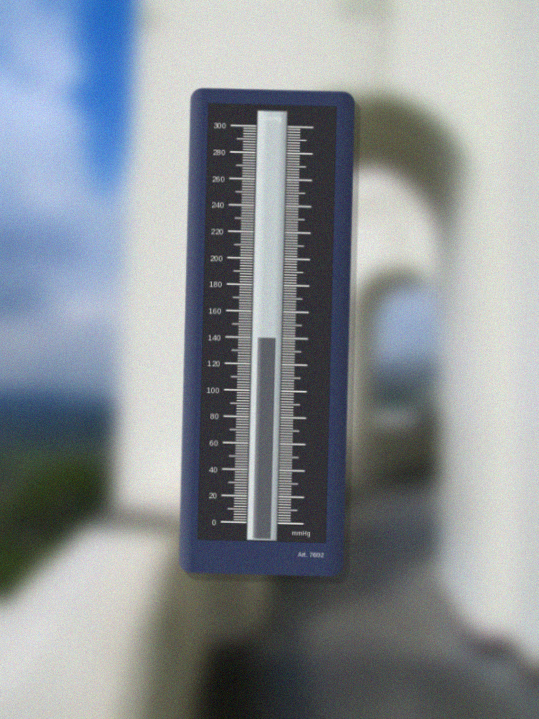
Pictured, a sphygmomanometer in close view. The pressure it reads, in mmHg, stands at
140 mmHg
